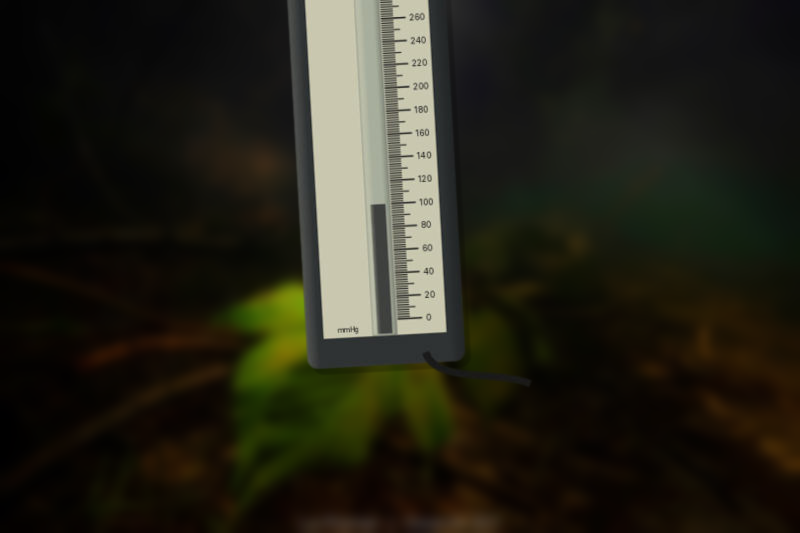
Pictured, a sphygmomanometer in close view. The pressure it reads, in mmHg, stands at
100 mmHg
